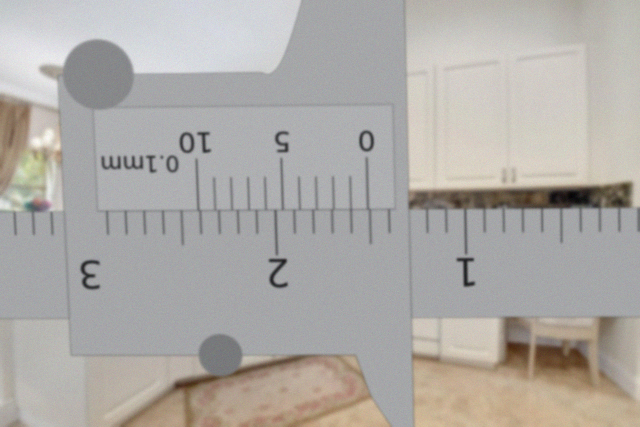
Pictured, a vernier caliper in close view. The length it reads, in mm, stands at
15.1 mm
